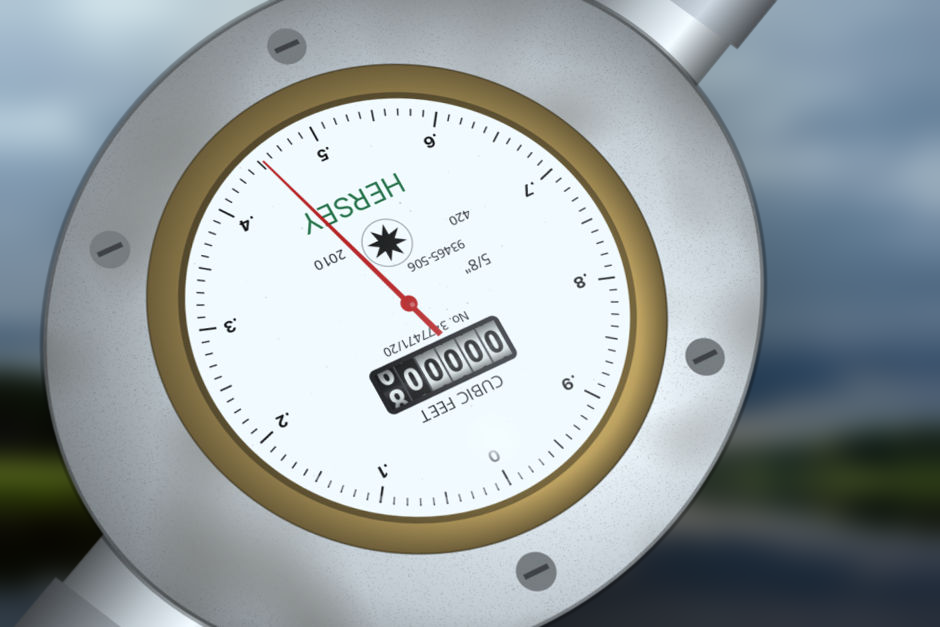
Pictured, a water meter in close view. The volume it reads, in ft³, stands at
8.45 ft³
